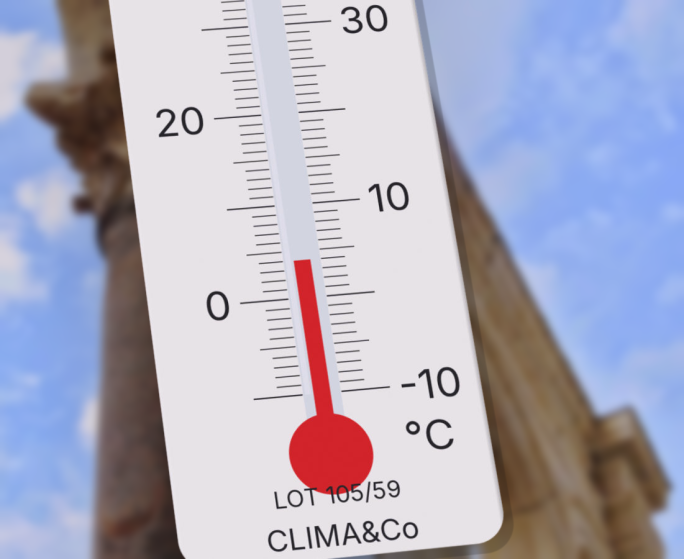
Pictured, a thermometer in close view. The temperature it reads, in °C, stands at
4 °C
